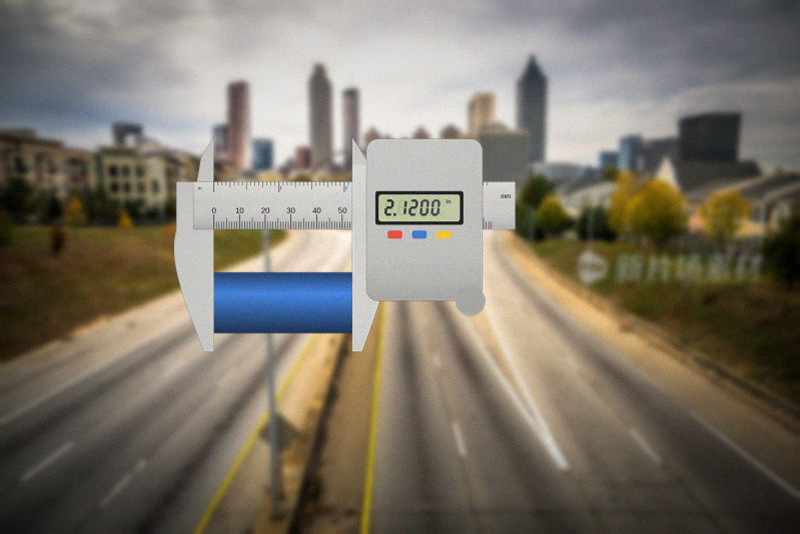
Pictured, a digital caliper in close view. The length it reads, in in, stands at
2.1200 in
